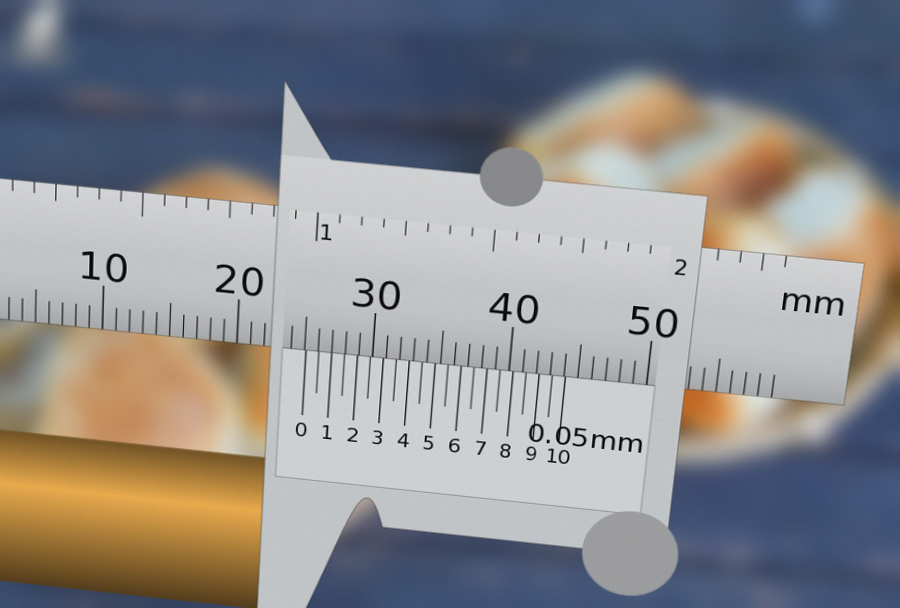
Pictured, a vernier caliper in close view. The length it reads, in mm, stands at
25.1 mm
